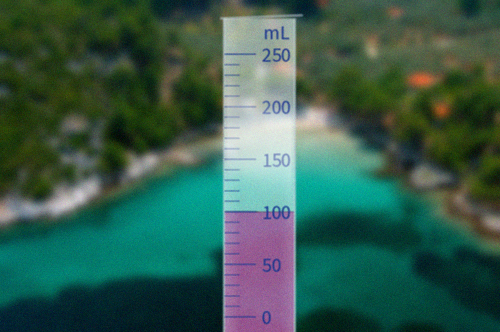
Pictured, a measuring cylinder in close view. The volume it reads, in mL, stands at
100 mL
